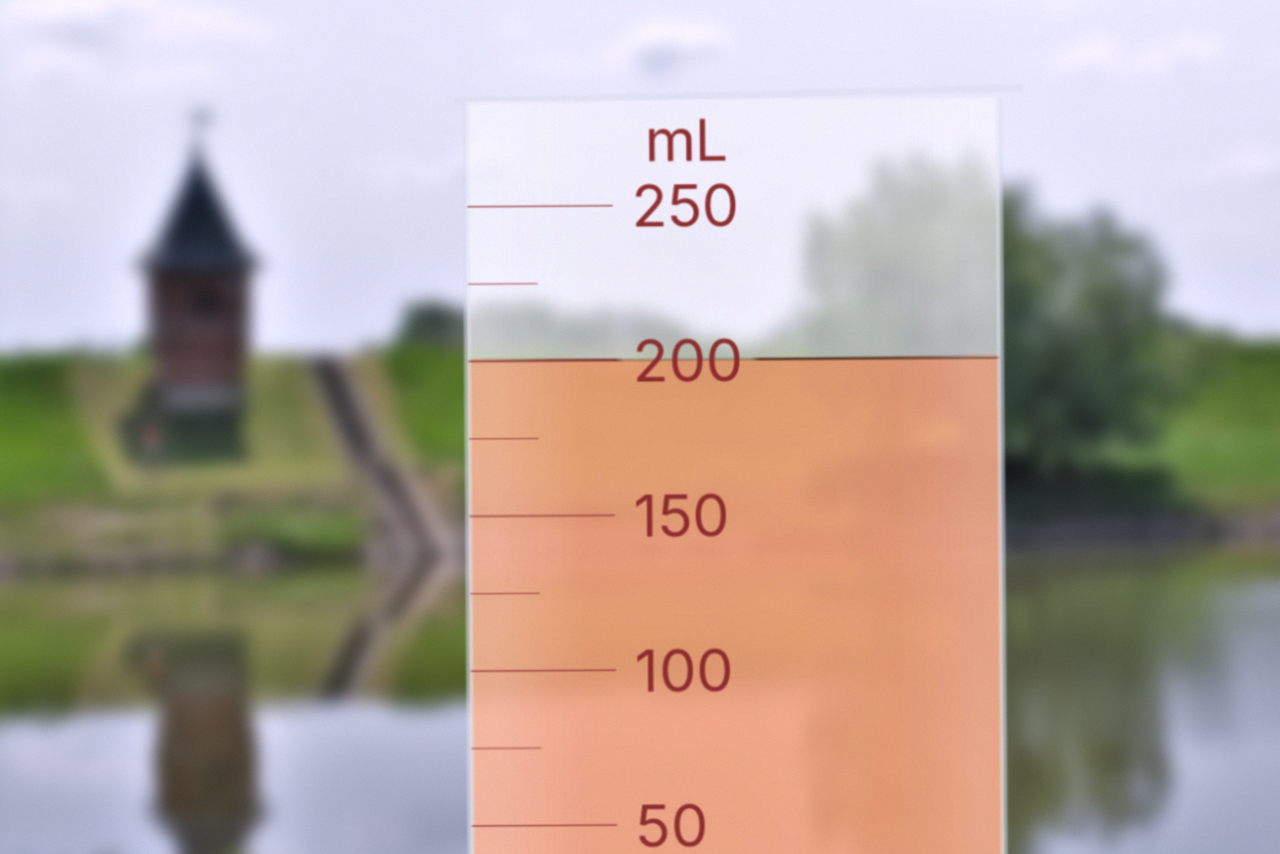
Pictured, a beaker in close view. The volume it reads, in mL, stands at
200 mL
